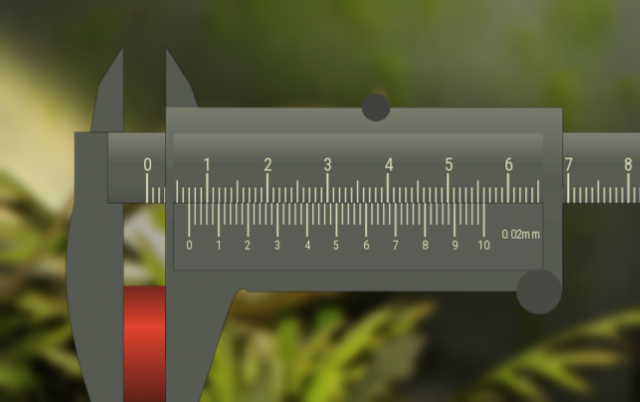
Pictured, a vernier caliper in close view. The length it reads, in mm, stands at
7.0 mm
